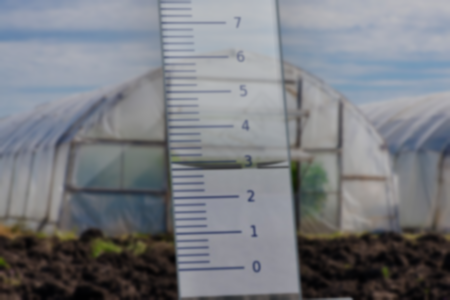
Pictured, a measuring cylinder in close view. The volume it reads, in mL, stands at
2.8 mL
